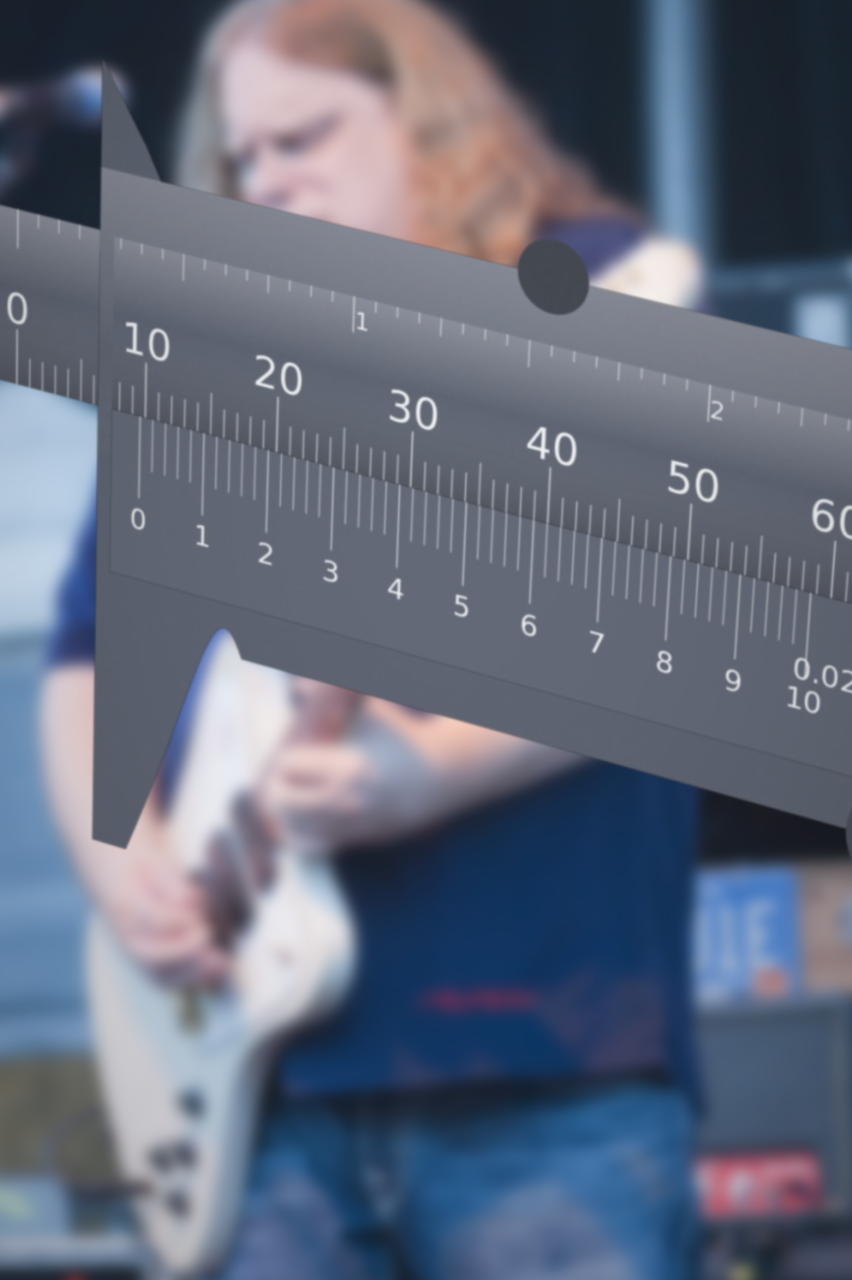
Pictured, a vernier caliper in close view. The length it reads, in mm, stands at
9.6 mm
